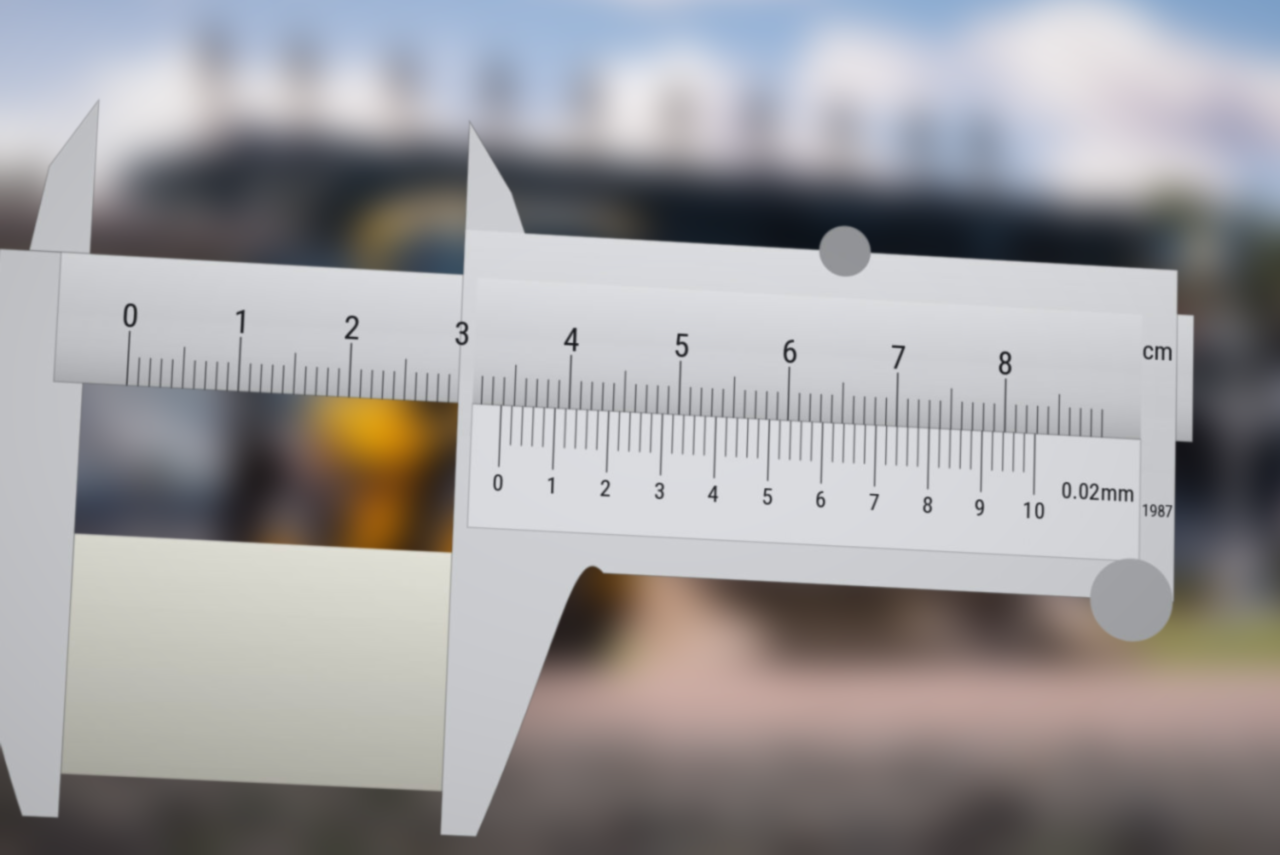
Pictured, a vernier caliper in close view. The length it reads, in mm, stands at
33.8 mm
